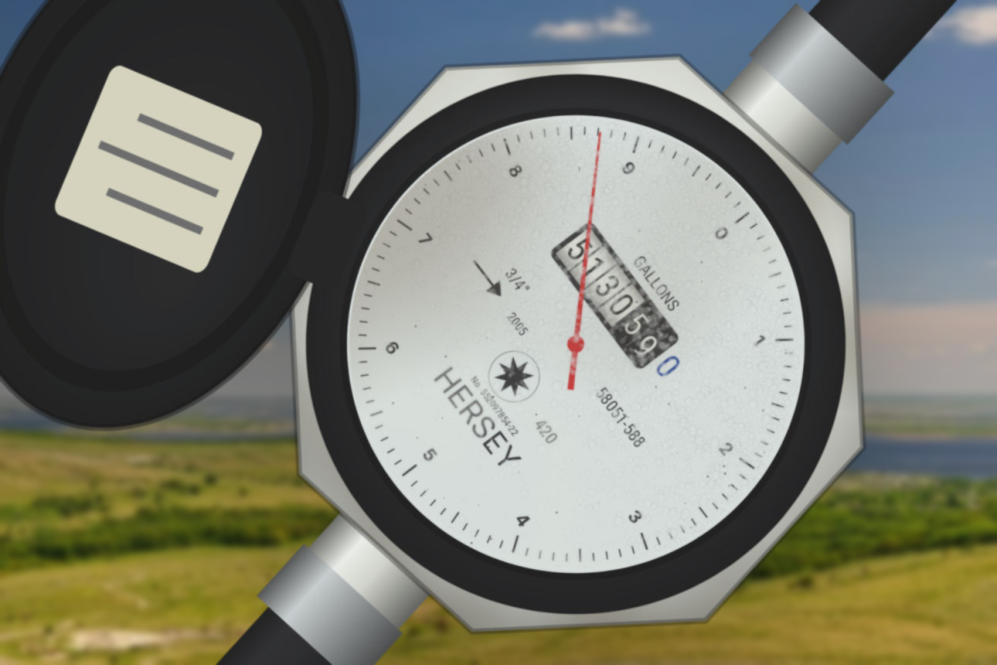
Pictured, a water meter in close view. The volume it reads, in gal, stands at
5130588.7 gal
